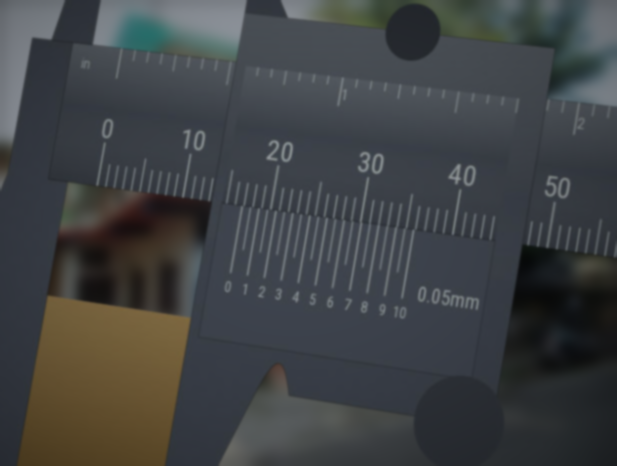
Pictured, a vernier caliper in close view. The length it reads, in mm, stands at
16.8 mm
